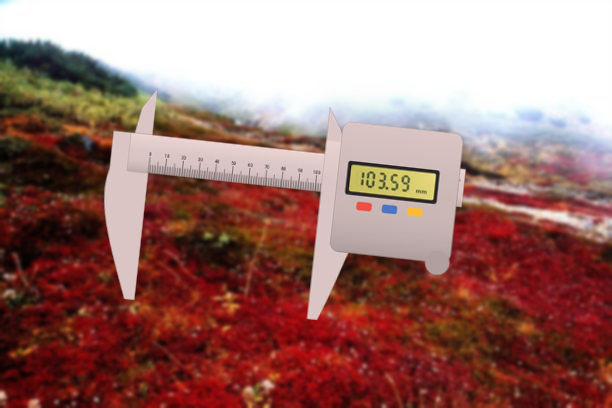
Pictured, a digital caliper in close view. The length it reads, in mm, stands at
103.59 mm
